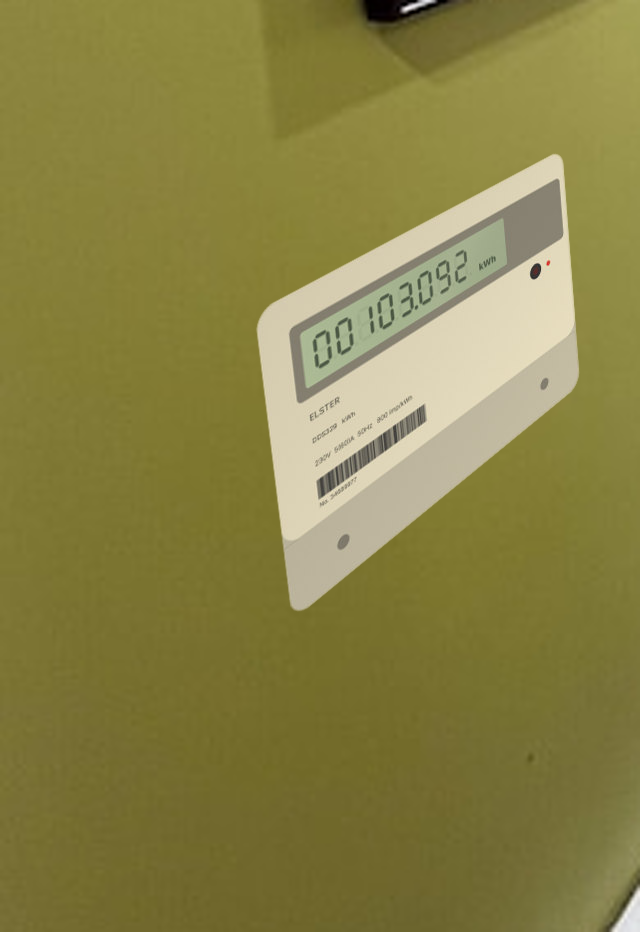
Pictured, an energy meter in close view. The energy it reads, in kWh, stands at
103.092 kWh
